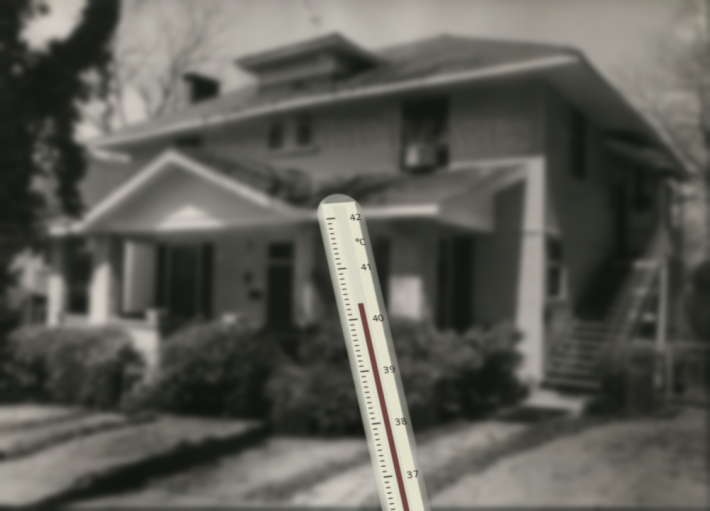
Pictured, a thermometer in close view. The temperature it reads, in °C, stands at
40.3 °C
